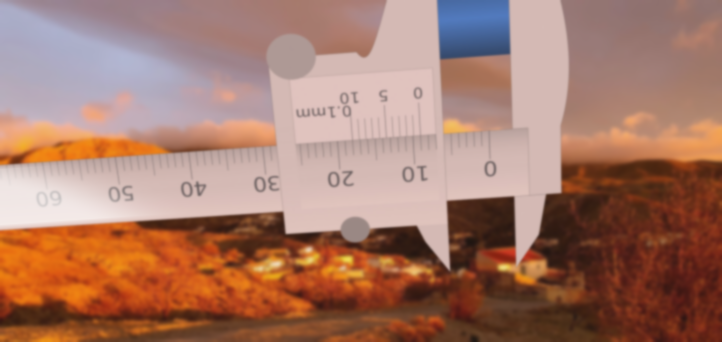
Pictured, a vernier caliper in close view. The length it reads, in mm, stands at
9.0 mm
